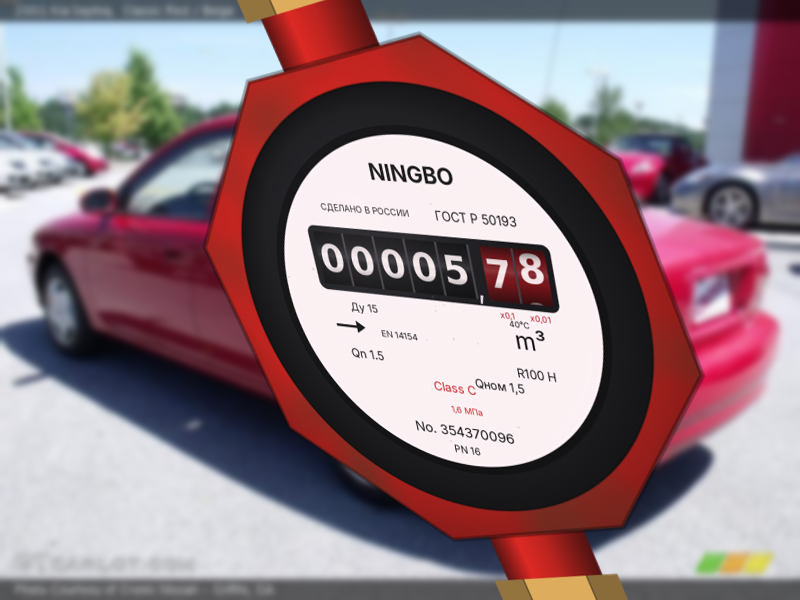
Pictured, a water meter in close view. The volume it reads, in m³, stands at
5.78 m³
